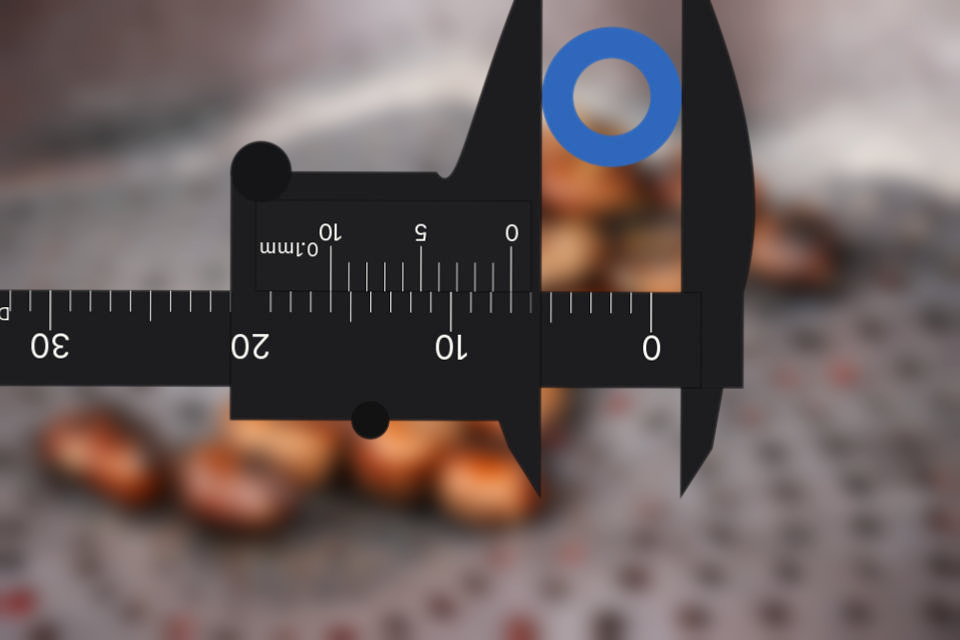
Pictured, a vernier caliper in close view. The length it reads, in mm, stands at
7.0 mm
